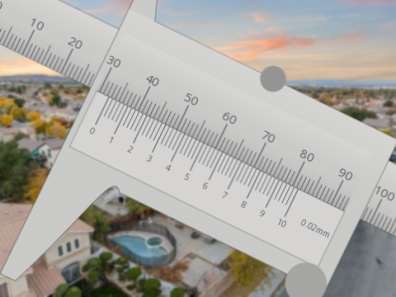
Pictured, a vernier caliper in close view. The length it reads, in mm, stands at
32.5 mm
